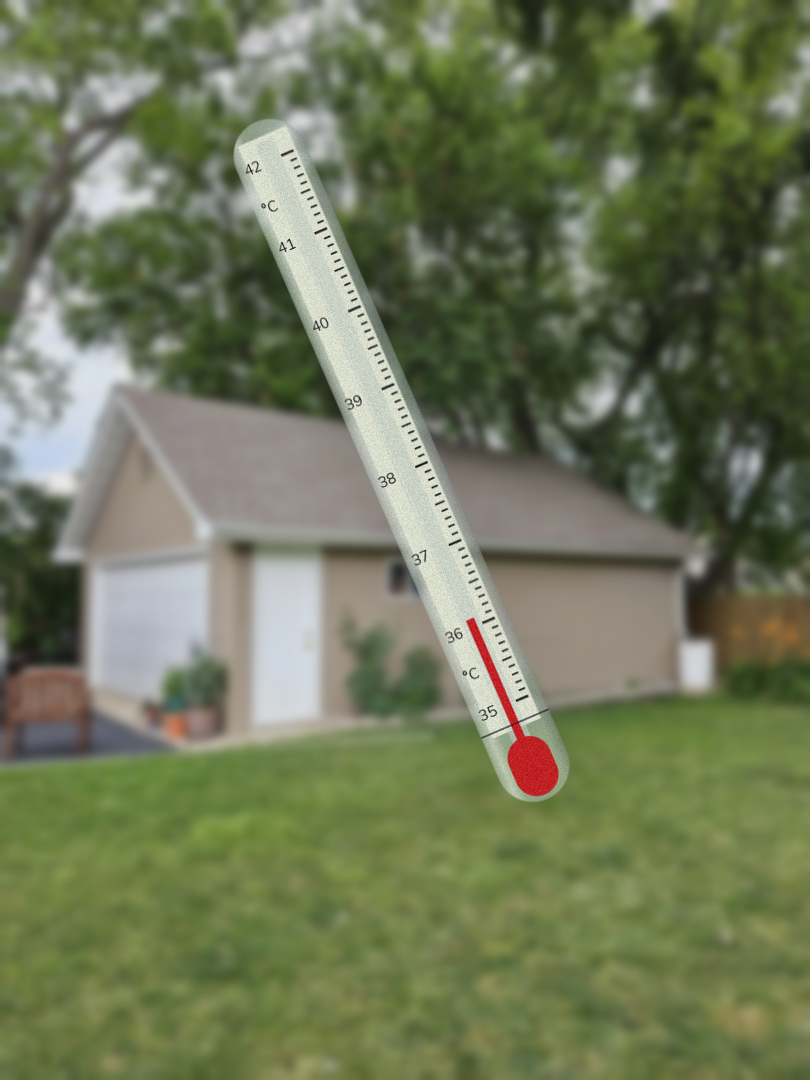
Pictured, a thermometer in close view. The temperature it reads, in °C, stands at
36.1 °C
